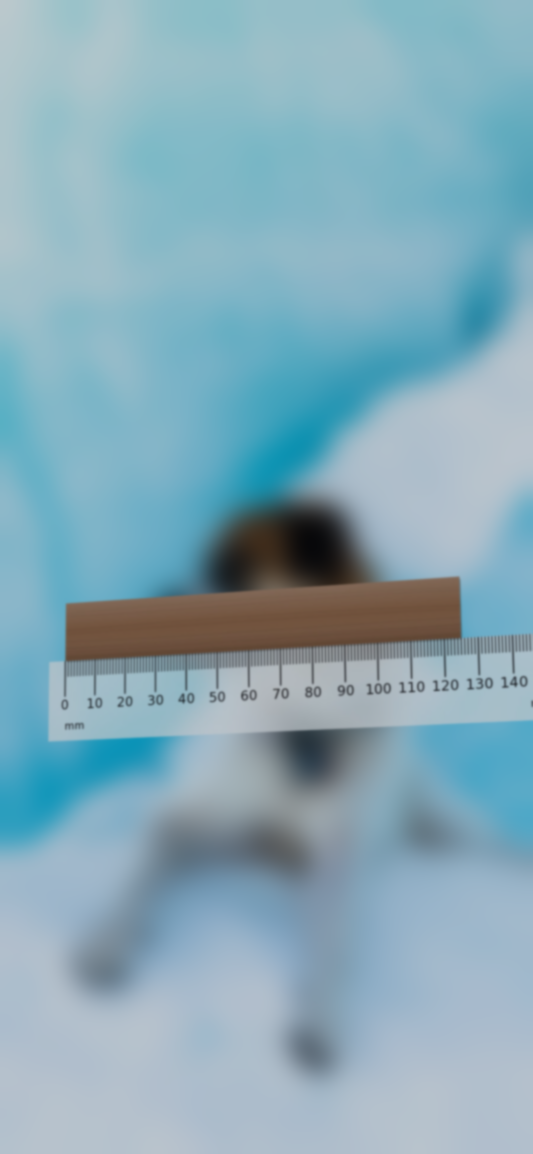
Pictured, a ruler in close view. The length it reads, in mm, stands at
125 mm
